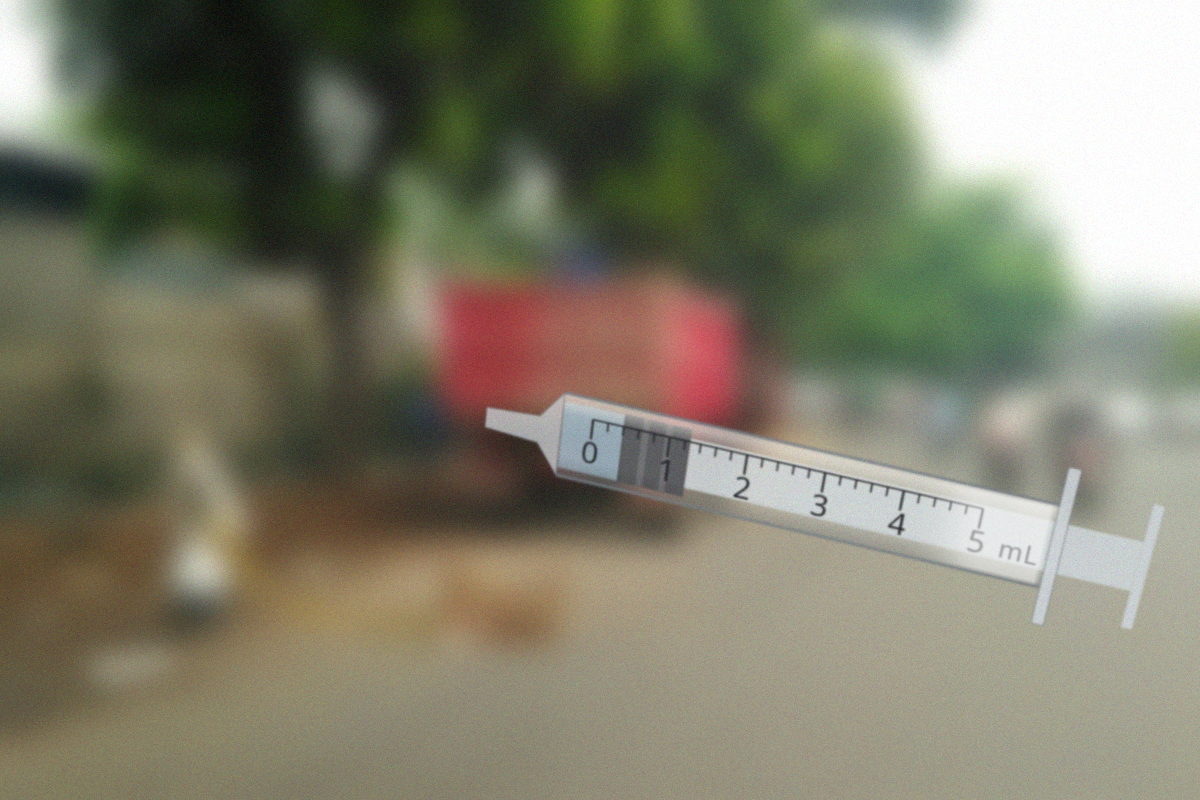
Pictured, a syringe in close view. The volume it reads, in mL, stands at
0.4 mL
